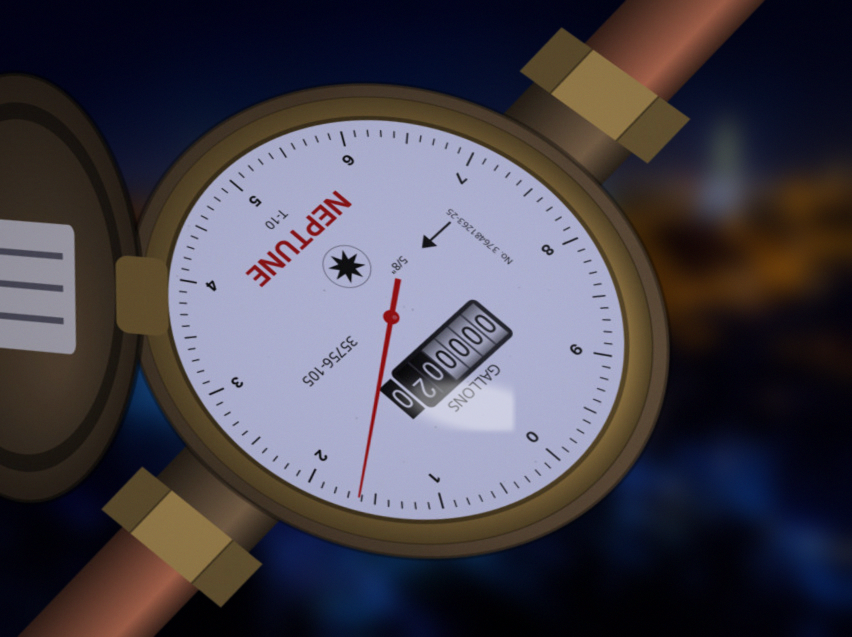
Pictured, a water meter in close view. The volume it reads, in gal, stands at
21.6 gal
